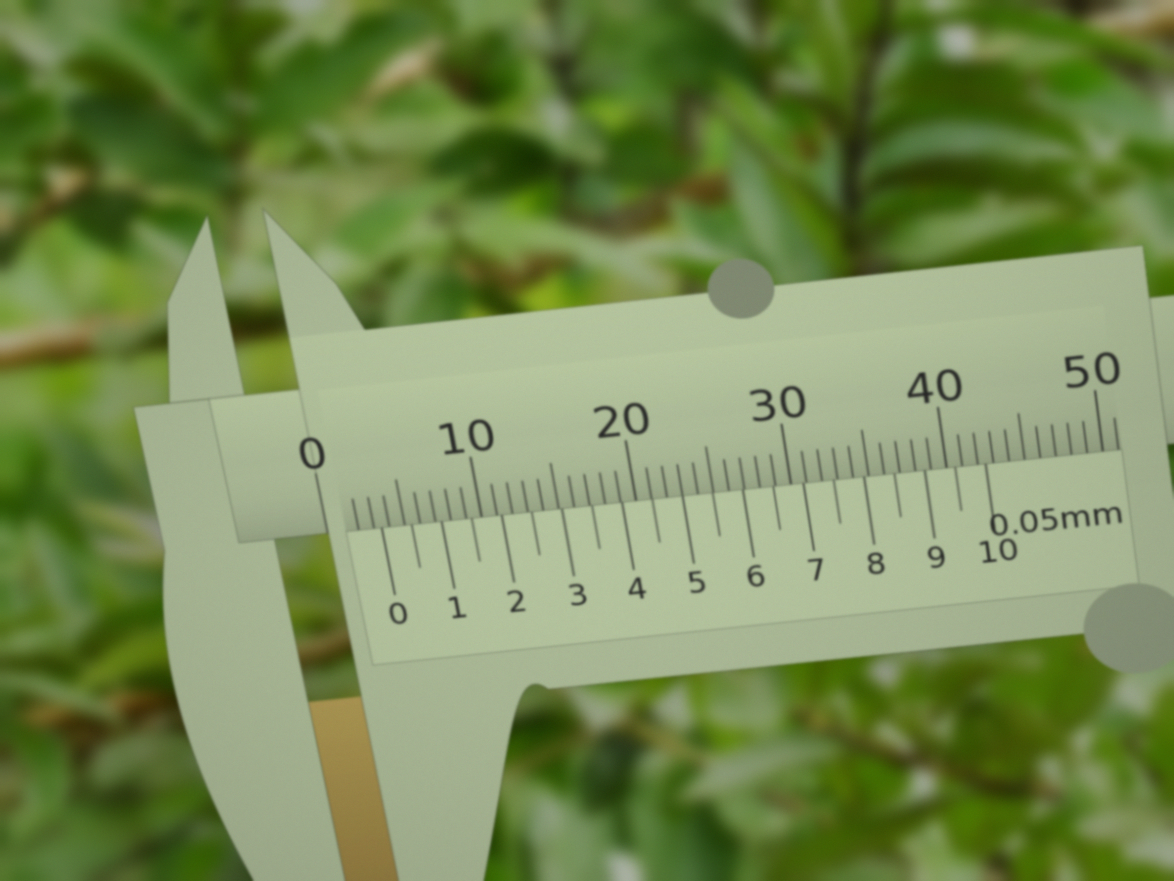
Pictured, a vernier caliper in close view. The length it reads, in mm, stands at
3.5 mm
